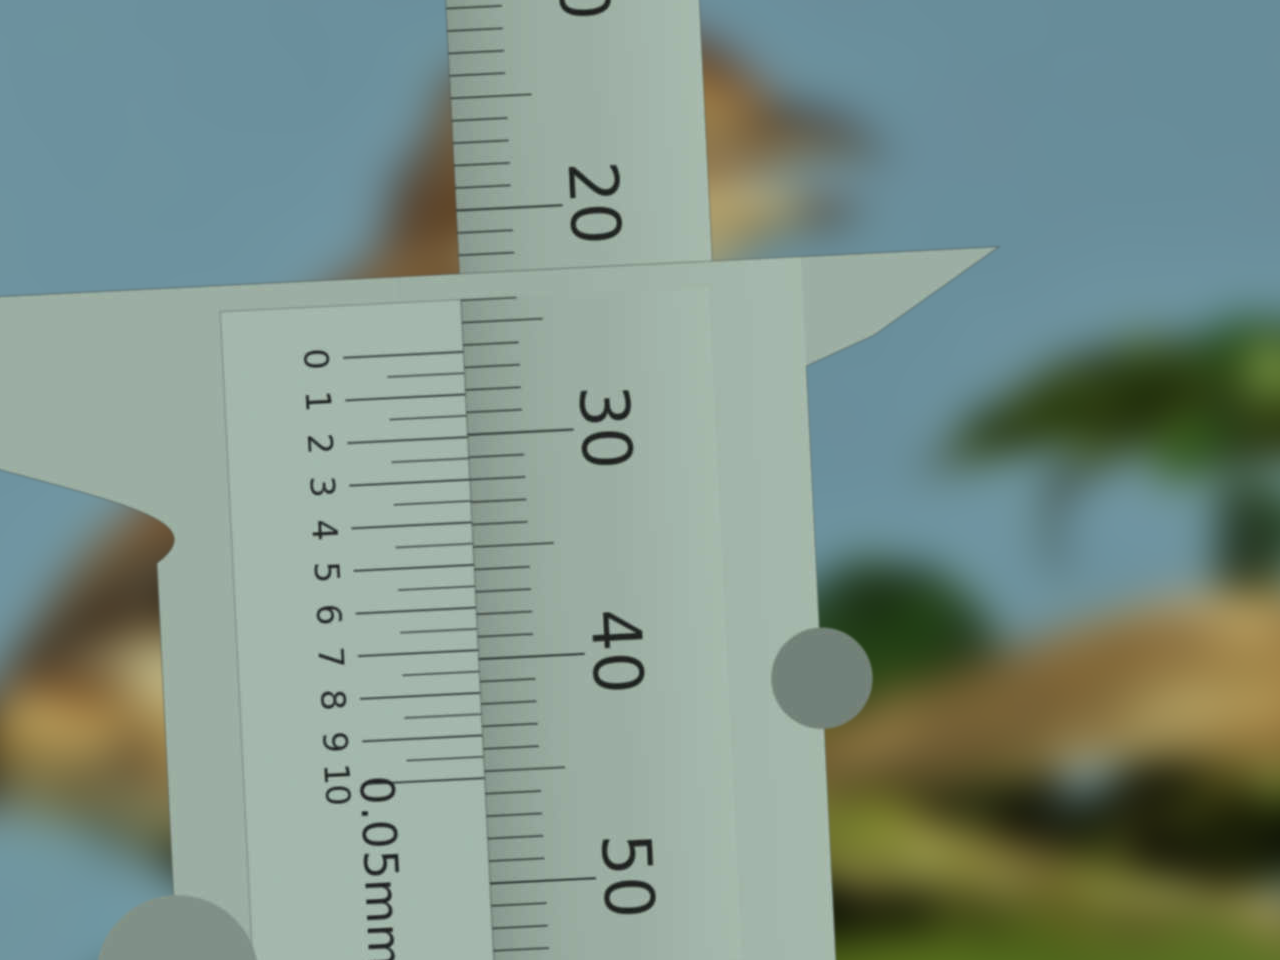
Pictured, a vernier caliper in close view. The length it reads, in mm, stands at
26.3 mm
